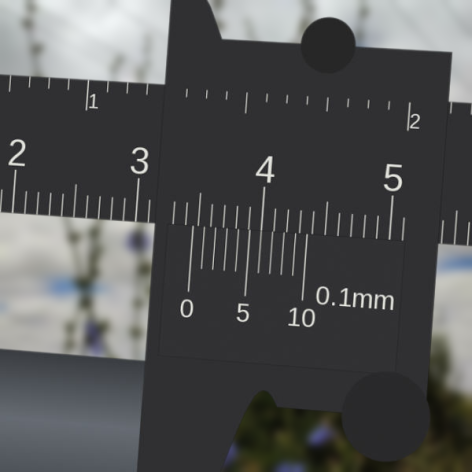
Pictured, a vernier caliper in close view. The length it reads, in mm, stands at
34.6 mm
